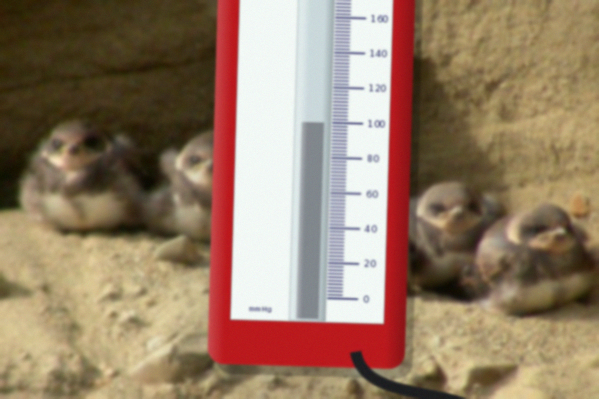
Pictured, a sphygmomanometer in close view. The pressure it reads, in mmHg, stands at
100 mmHg
